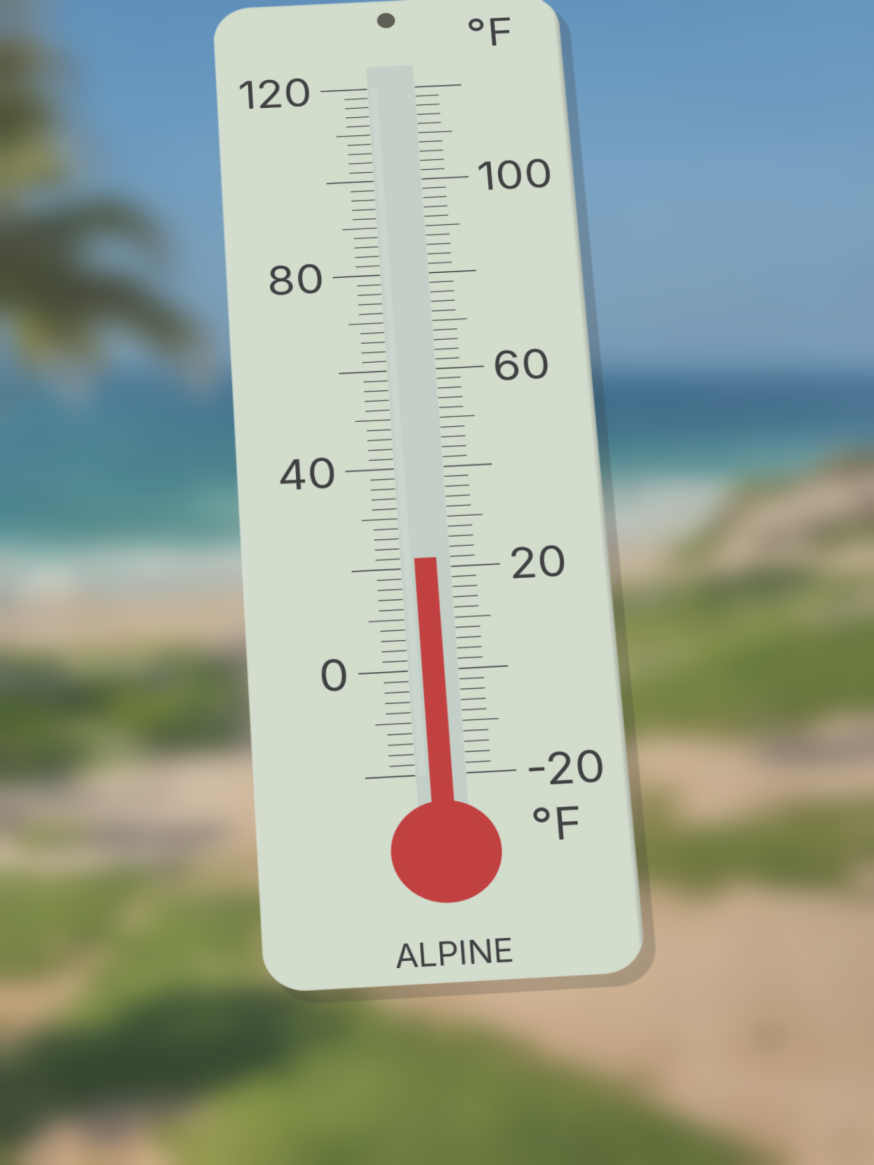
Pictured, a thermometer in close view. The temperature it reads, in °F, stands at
22 °F
